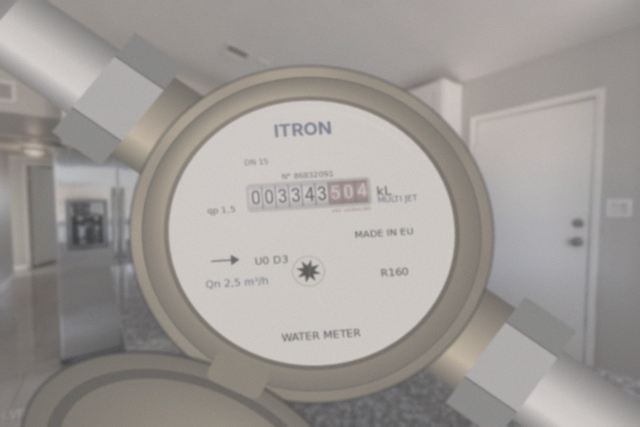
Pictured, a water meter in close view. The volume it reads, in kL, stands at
3343.504 kL
